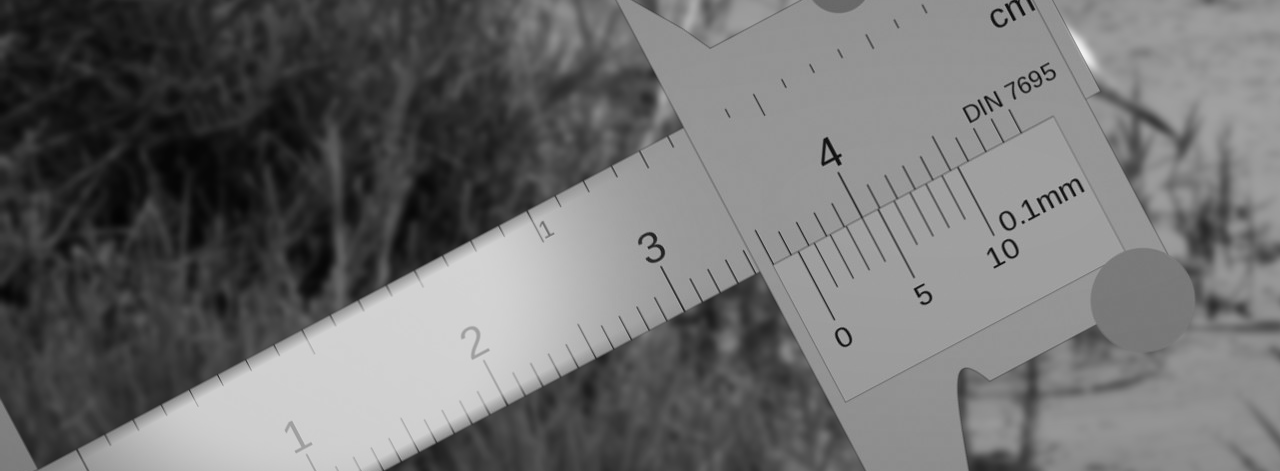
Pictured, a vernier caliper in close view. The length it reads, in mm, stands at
36.4 mm
